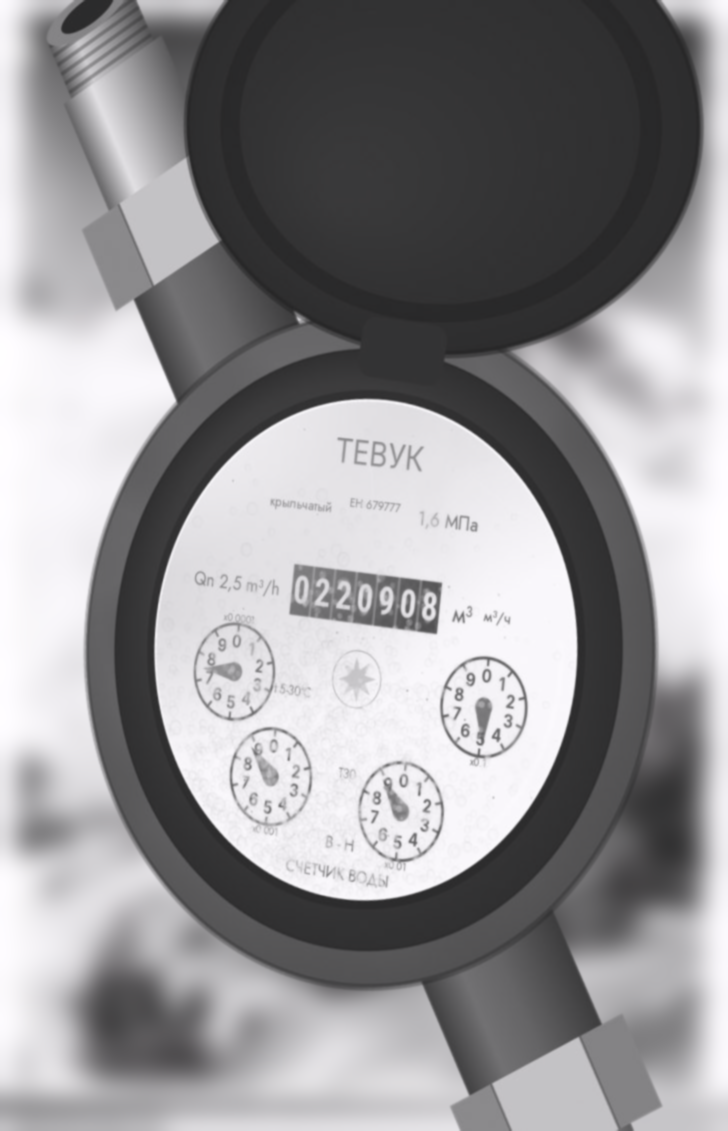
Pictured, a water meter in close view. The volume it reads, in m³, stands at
220908.4887 m³
